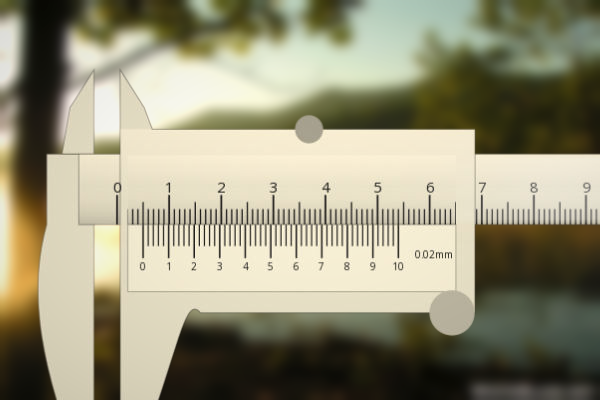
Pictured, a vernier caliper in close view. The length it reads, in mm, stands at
5.0 mm
